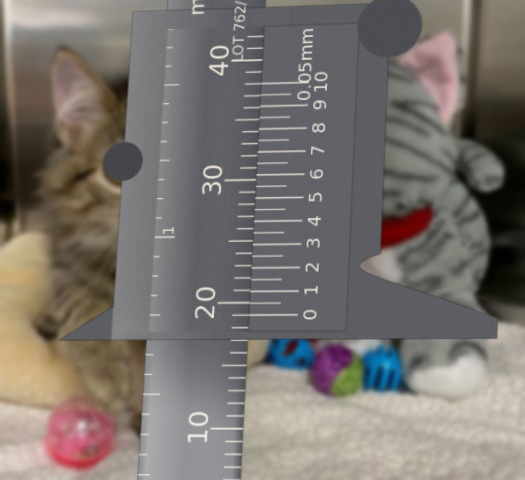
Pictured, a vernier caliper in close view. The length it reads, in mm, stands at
19.0 mm
